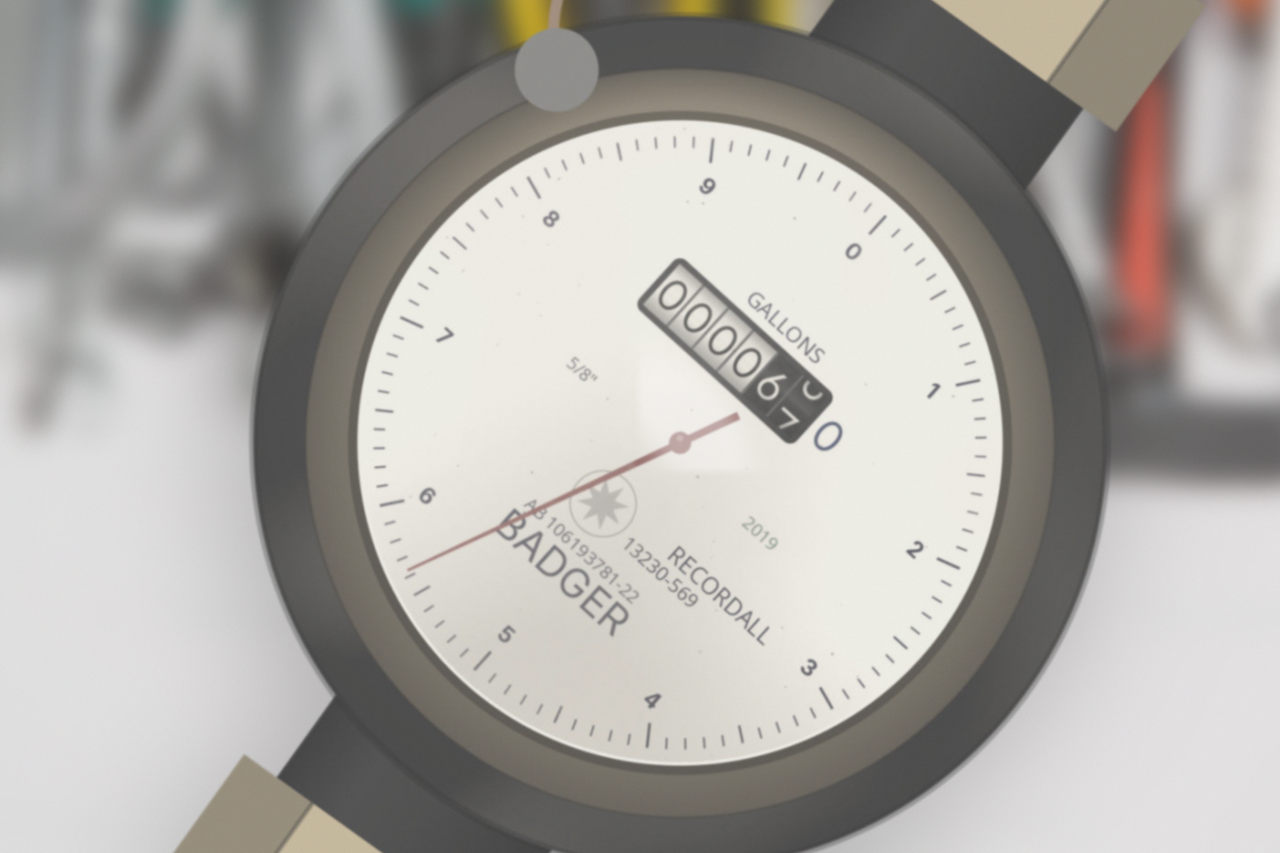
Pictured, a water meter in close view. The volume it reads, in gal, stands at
665.6 gal
